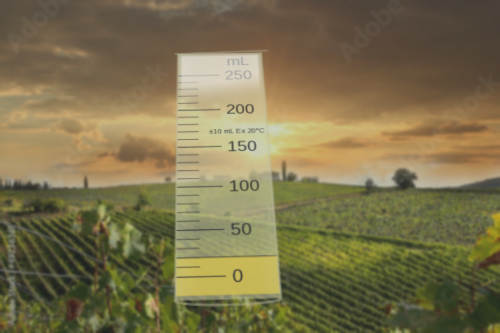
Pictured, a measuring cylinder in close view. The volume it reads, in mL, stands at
20 mL
